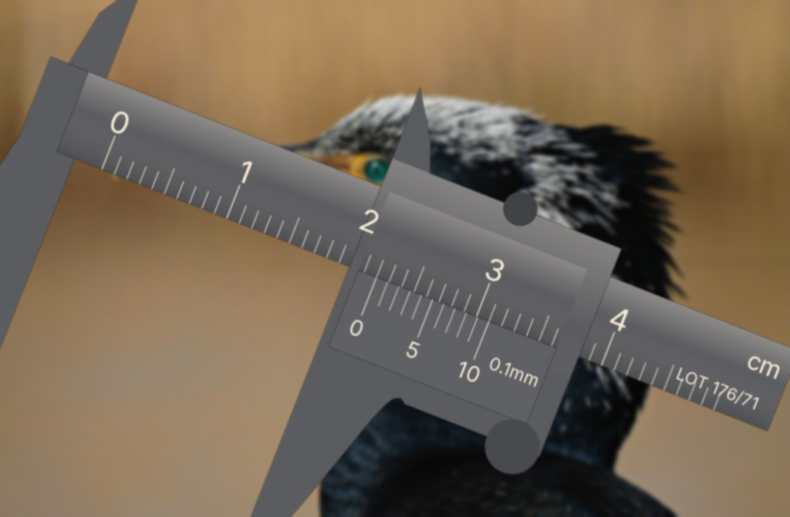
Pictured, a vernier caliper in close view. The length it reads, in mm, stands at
22.0 mm
